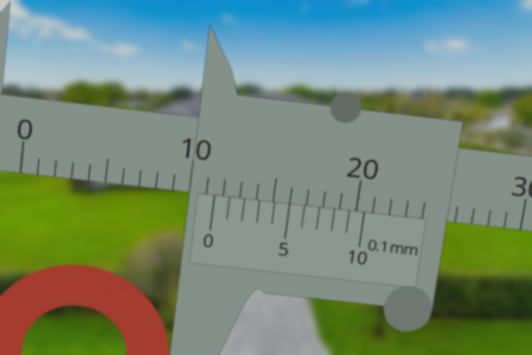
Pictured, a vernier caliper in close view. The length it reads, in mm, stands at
11.5 mm
